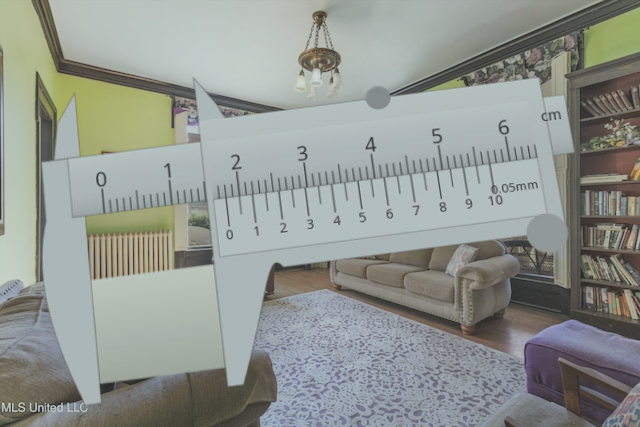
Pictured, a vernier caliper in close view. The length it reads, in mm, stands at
18.0 mm
